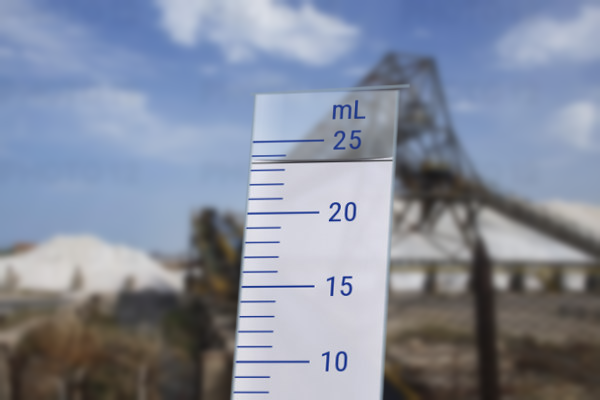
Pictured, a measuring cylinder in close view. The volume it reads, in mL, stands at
23.5 mL
